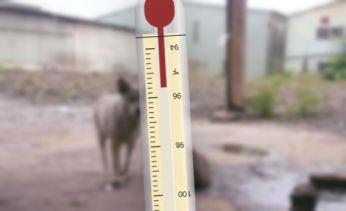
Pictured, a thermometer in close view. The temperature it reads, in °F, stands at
95.6 °F
